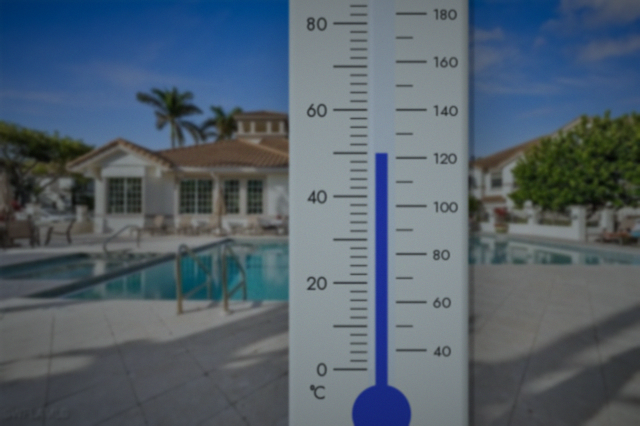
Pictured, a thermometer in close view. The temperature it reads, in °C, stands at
50 °C
